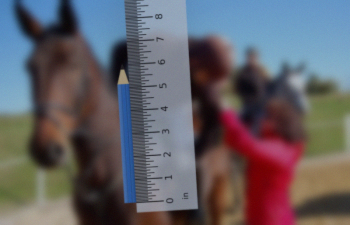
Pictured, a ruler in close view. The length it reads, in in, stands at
6 in
